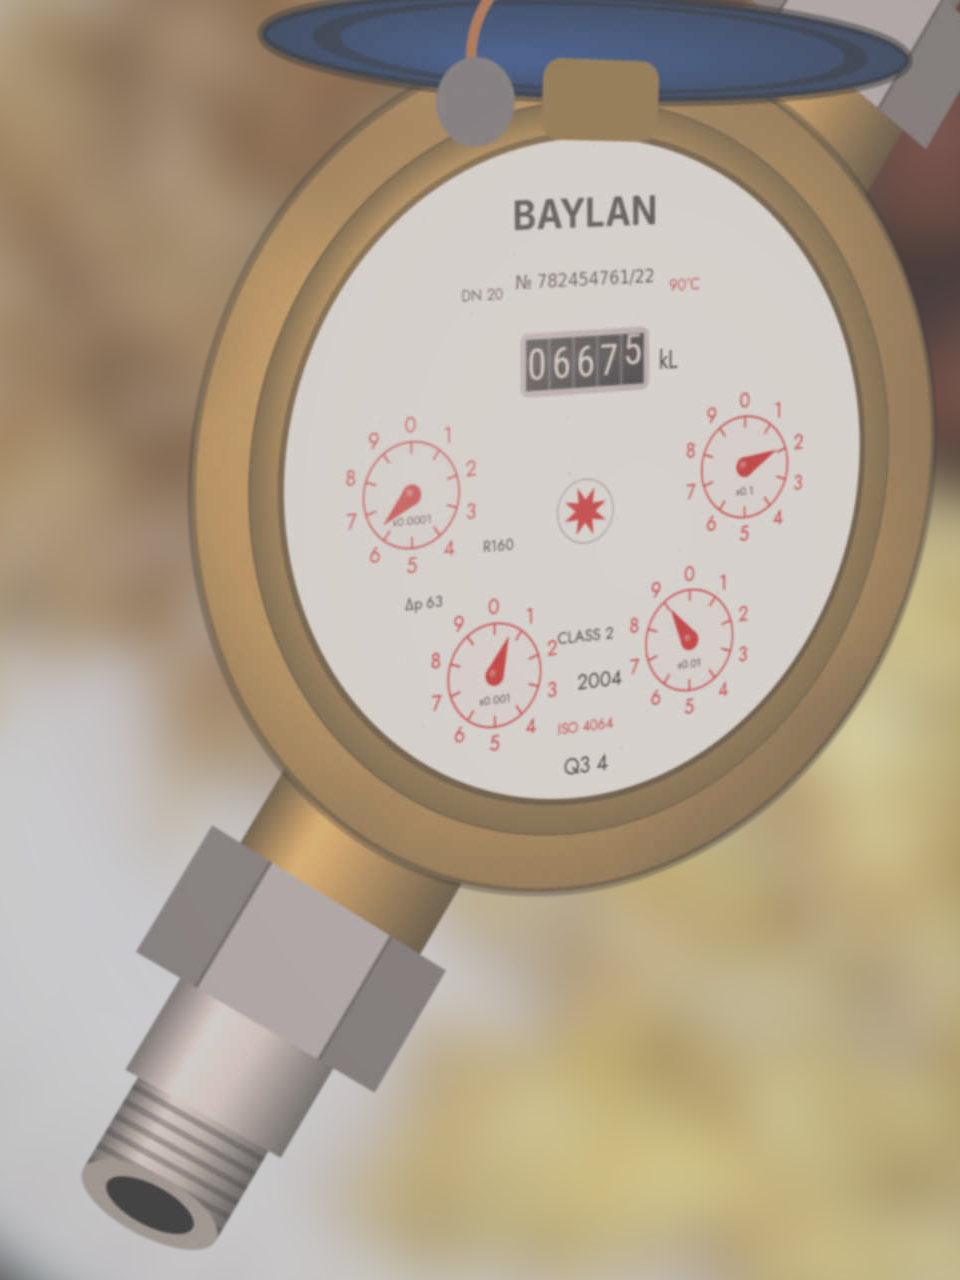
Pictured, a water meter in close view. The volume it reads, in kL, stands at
6675.1906 kL
